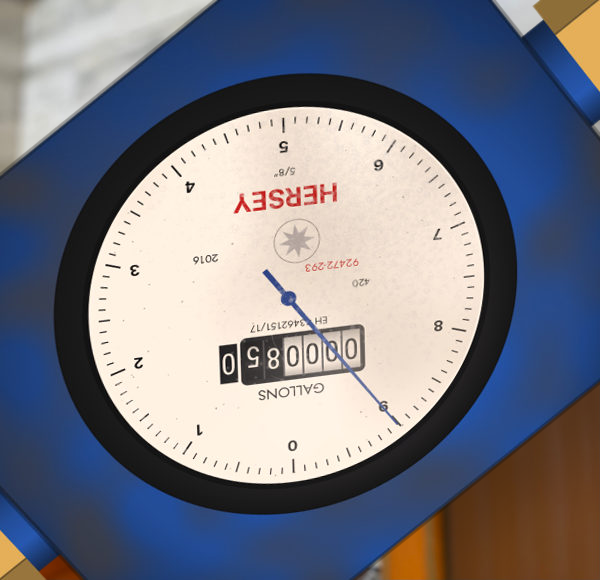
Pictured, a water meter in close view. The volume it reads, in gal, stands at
849.0 gal
